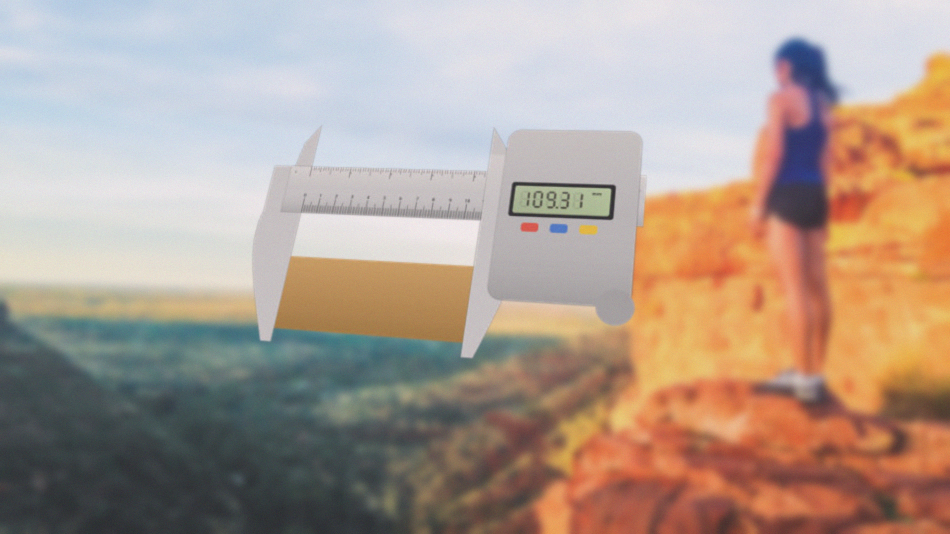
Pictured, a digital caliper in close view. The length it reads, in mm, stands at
109.31 mm
